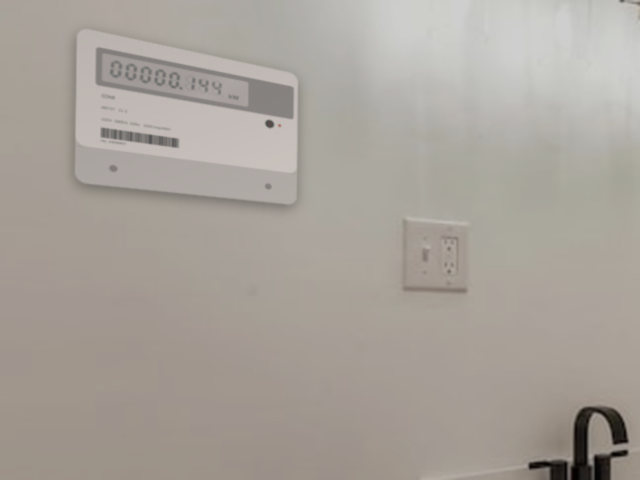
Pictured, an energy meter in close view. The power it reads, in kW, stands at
0.144 kW
